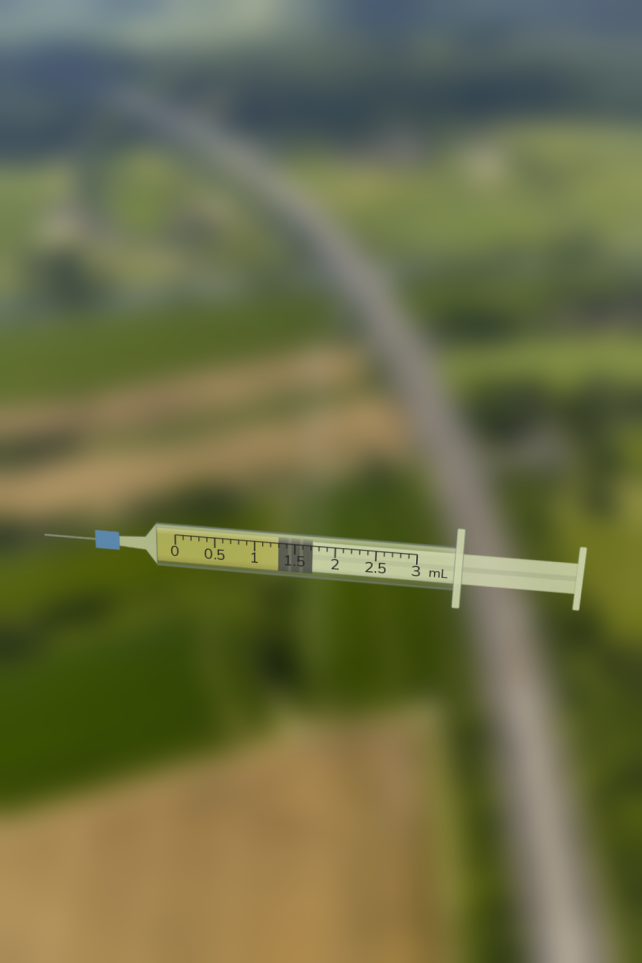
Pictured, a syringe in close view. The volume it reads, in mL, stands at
1.3 mL
